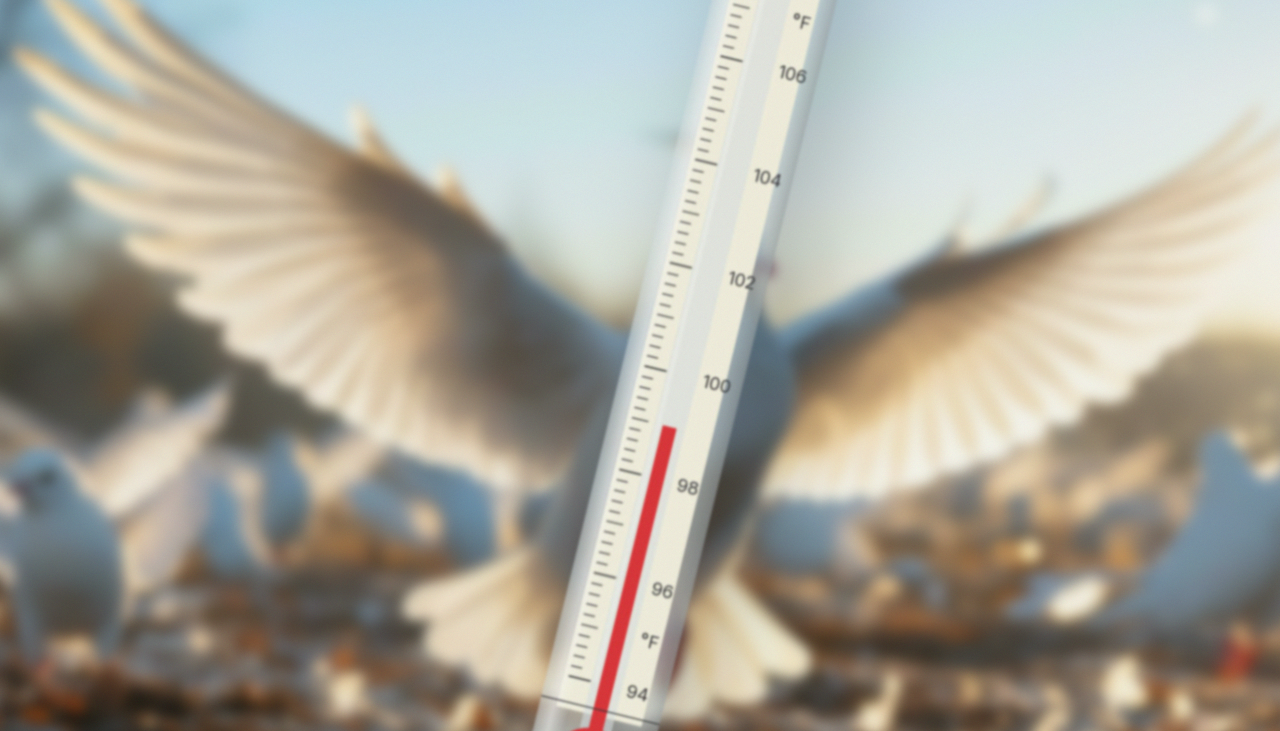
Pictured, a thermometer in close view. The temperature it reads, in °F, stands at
99 °F
